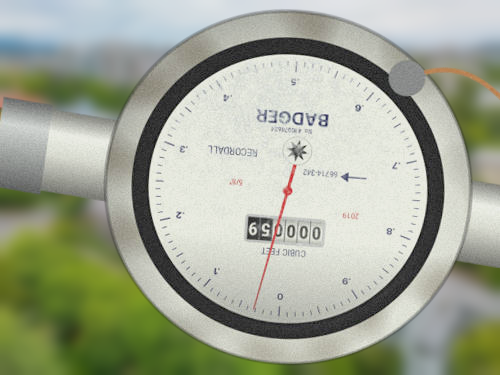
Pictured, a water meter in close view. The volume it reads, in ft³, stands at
59.03 ft³
